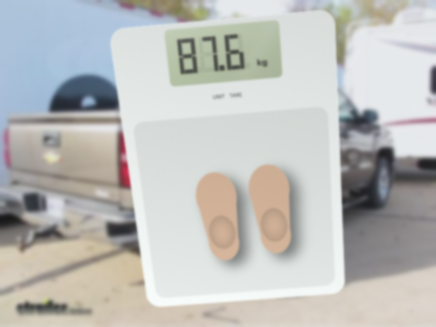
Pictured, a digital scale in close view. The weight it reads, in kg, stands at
87.6 kg
